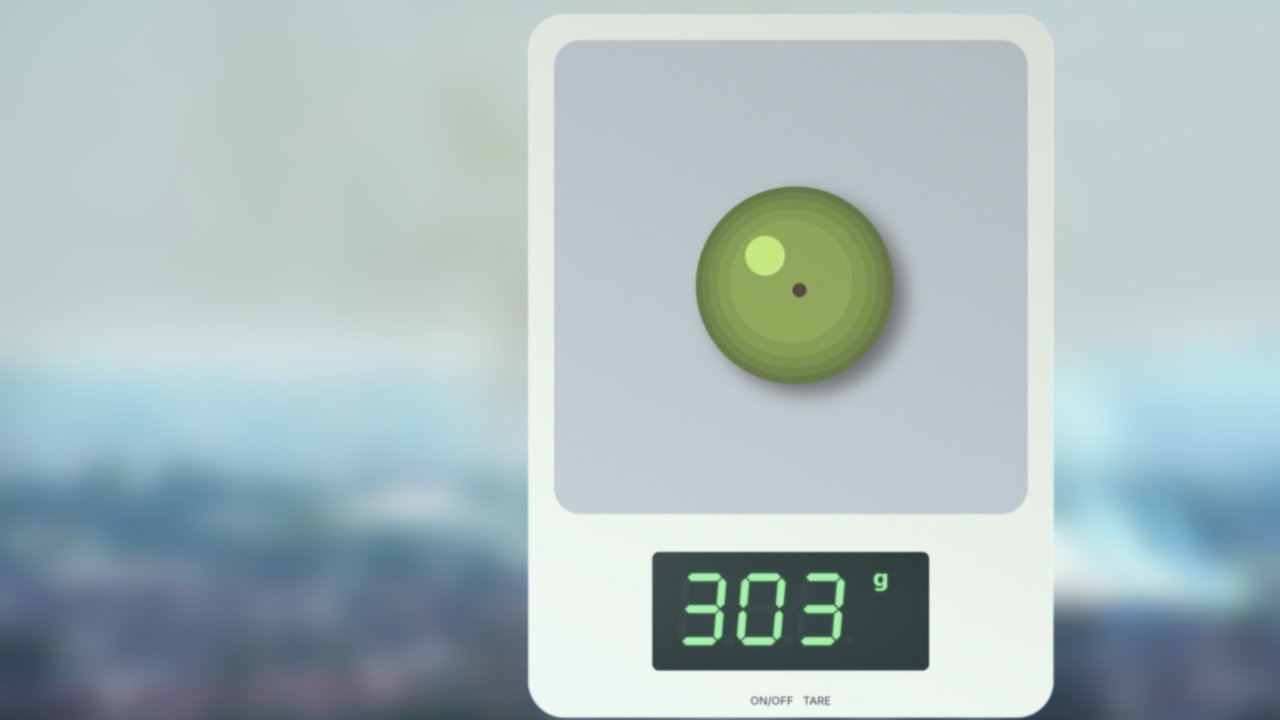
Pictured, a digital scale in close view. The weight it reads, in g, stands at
303 g
